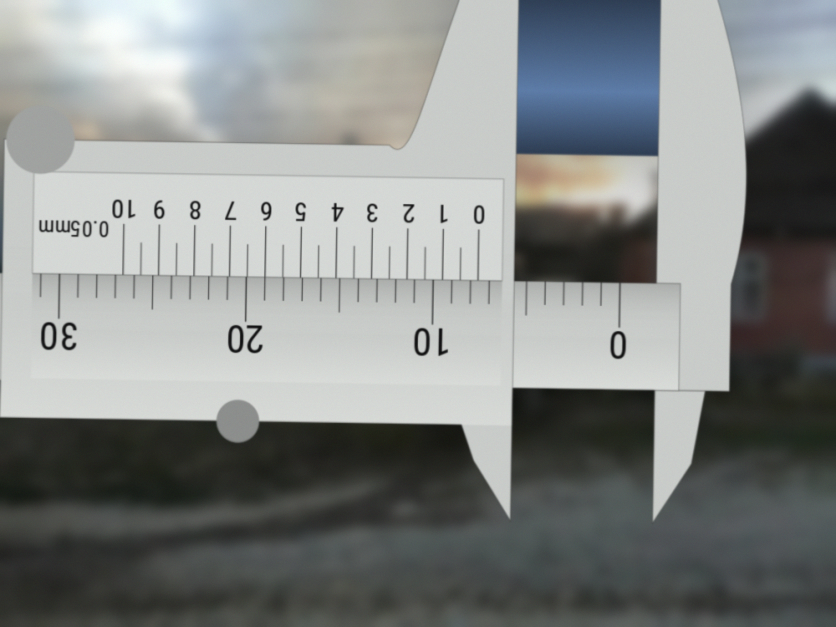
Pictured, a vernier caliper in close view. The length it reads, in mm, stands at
7.6 mm
